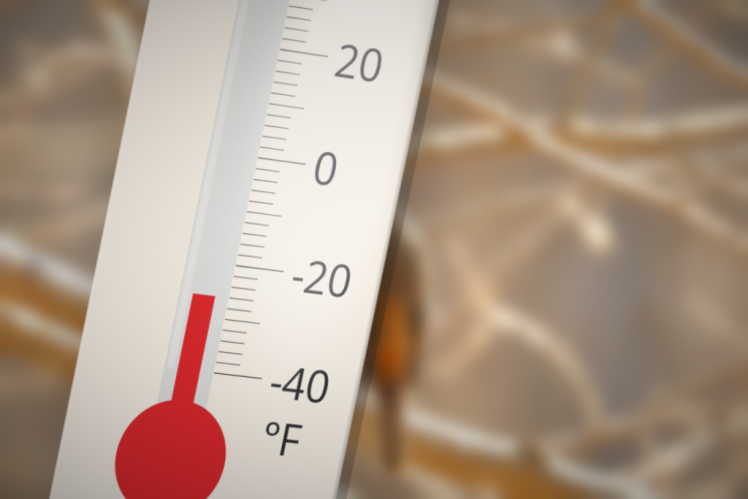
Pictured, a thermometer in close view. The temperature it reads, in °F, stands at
-26 °F
